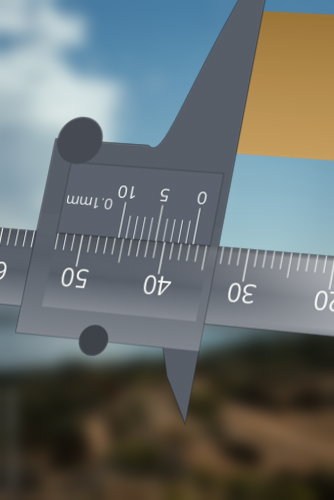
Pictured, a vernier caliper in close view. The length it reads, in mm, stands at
36.6 mm
